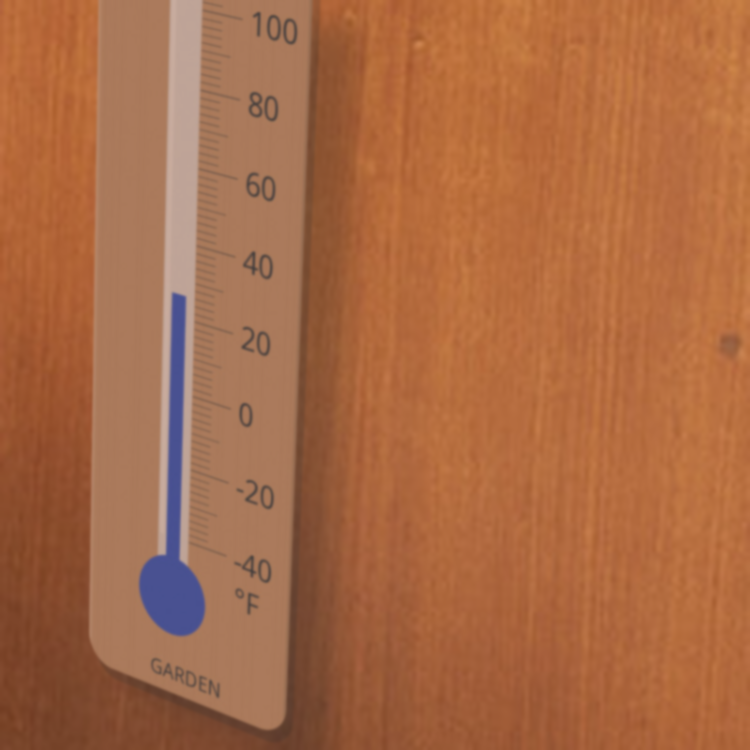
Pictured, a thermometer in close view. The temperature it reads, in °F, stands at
26 °F
